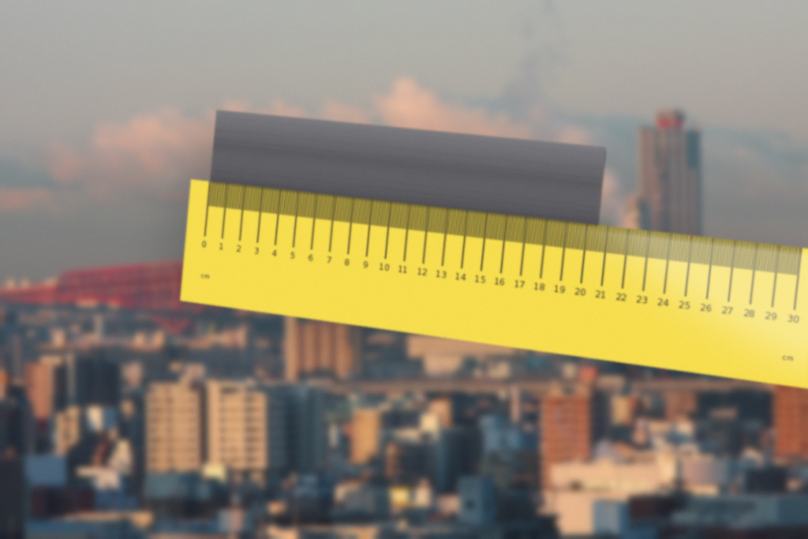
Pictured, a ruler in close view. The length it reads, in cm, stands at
20.5 cm
